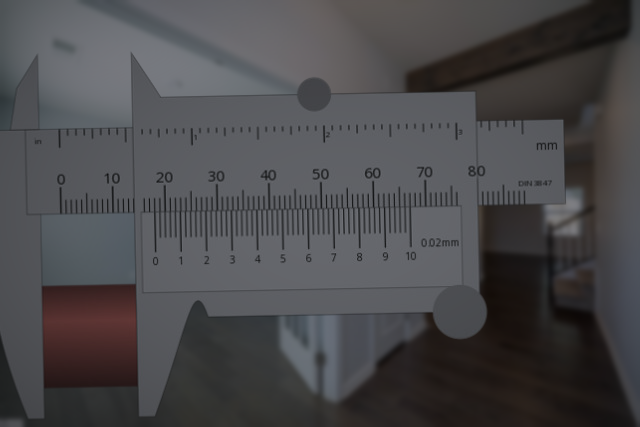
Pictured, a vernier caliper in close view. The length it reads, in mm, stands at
18.0 mm
